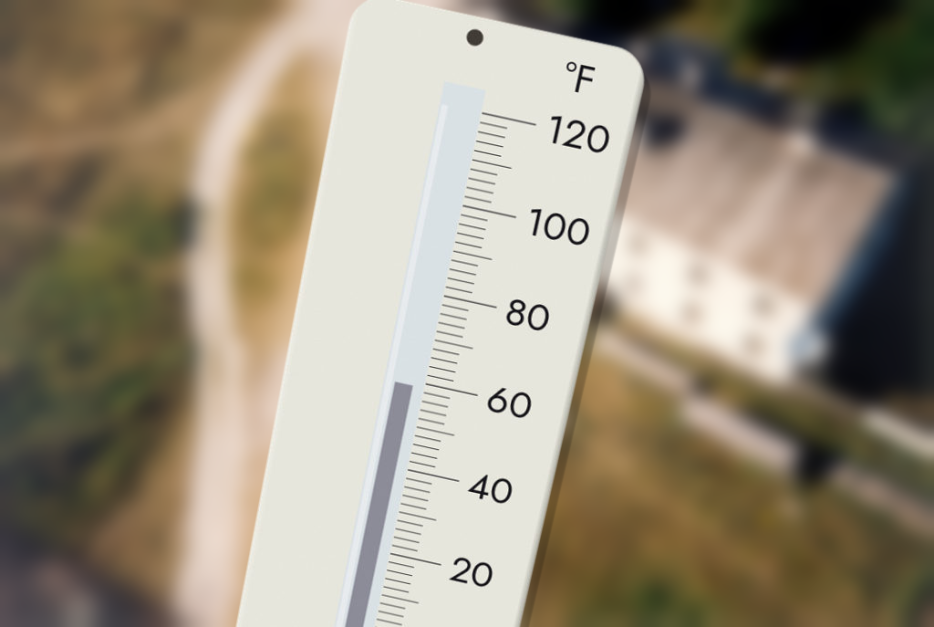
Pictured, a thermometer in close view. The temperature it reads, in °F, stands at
59 °F
